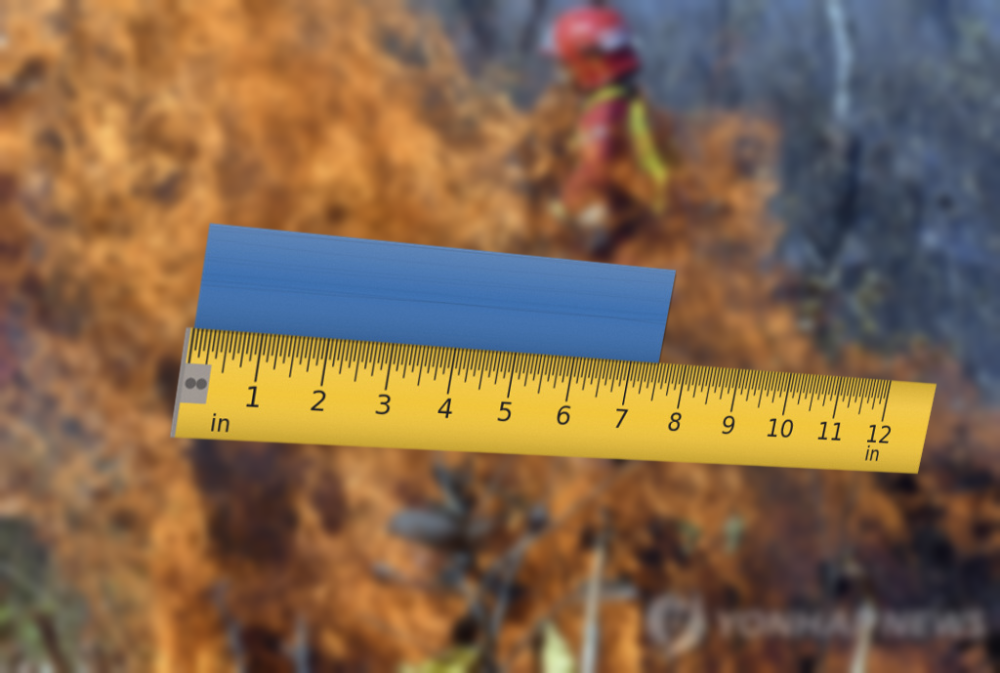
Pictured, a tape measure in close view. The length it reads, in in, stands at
7.5 in
